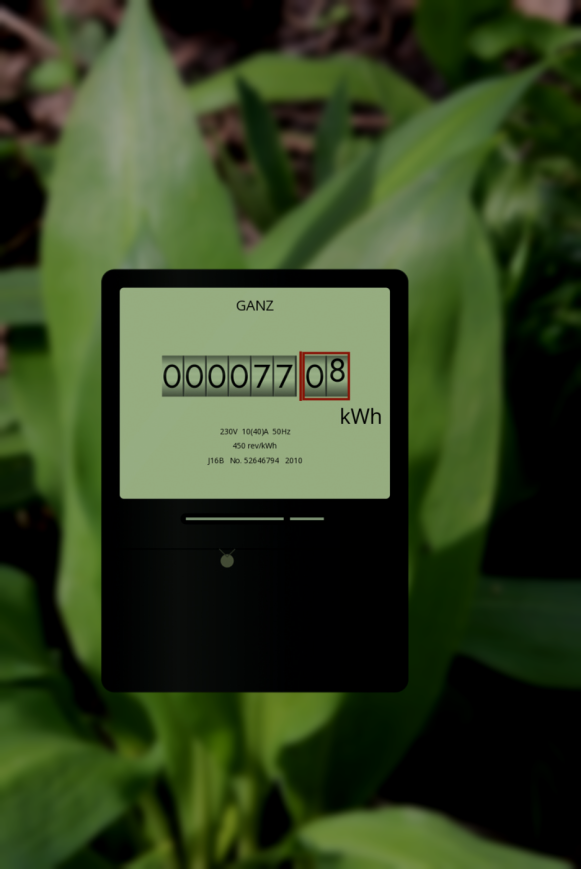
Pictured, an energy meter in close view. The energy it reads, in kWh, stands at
77.08 kWh
